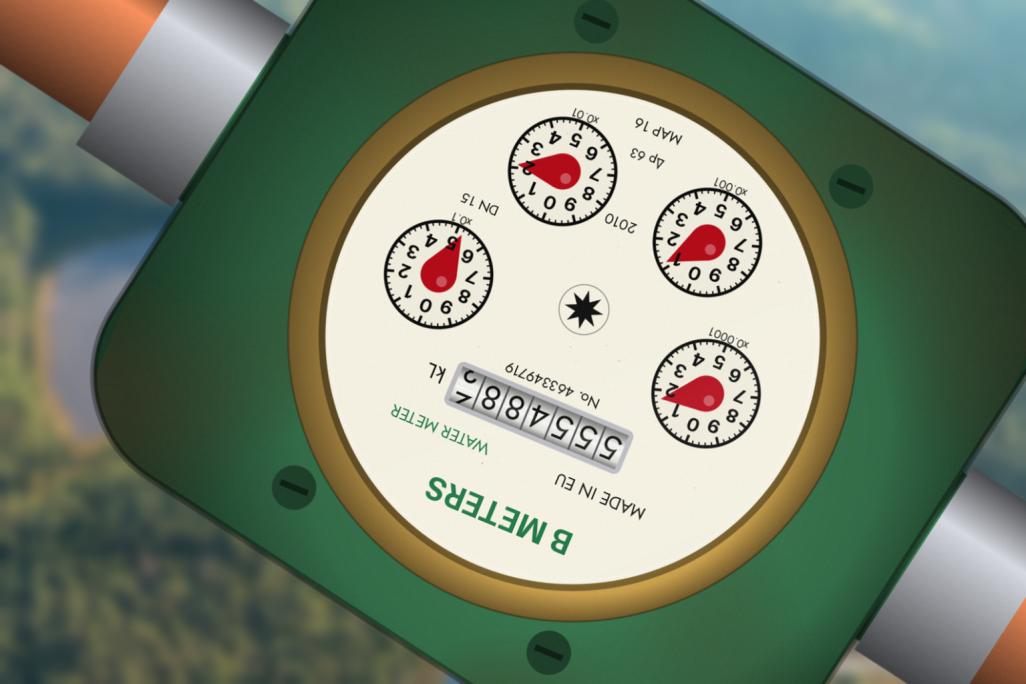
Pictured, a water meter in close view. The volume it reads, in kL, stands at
5554882.5211 kL
